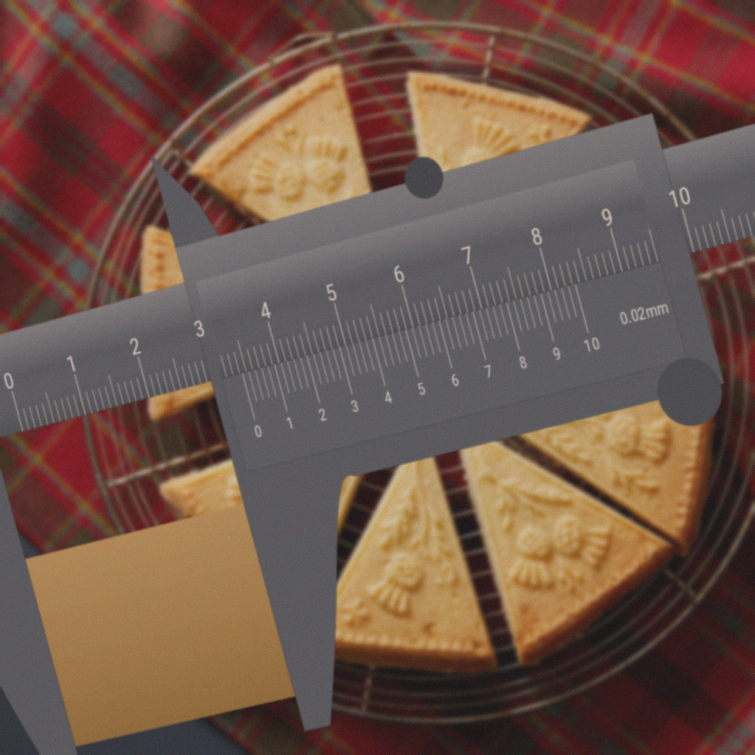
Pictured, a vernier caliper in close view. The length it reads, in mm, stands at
34.4 mm
